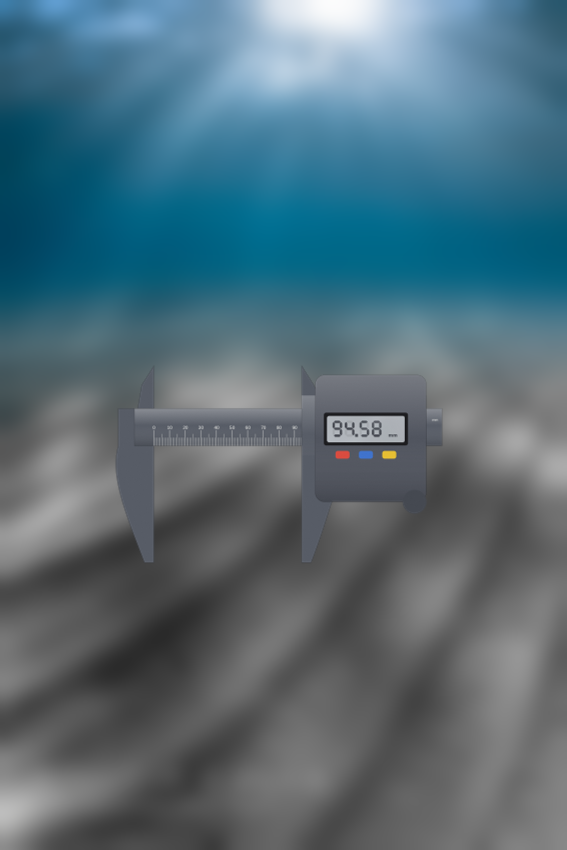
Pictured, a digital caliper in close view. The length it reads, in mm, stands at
94.58 mm
